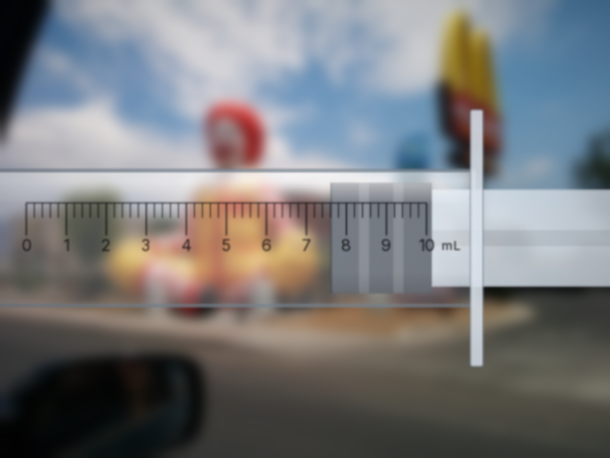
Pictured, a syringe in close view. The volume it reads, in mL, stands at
7.6 mL
